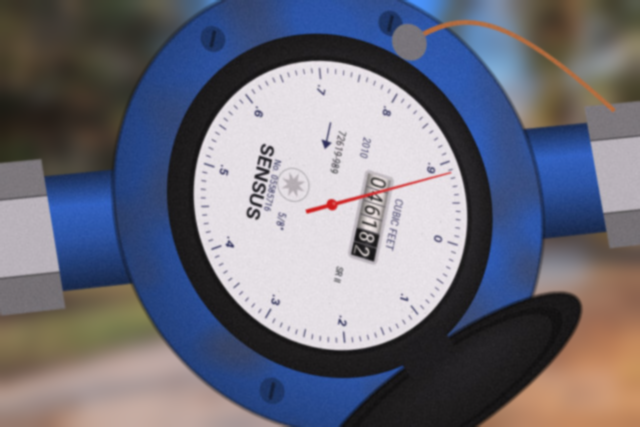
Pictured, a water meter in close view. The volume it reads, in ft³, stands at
46181.91 ft³
